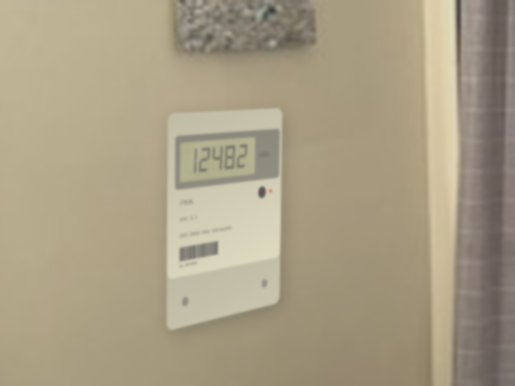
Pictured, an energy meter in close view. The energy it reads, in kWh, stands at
12482 kWh
